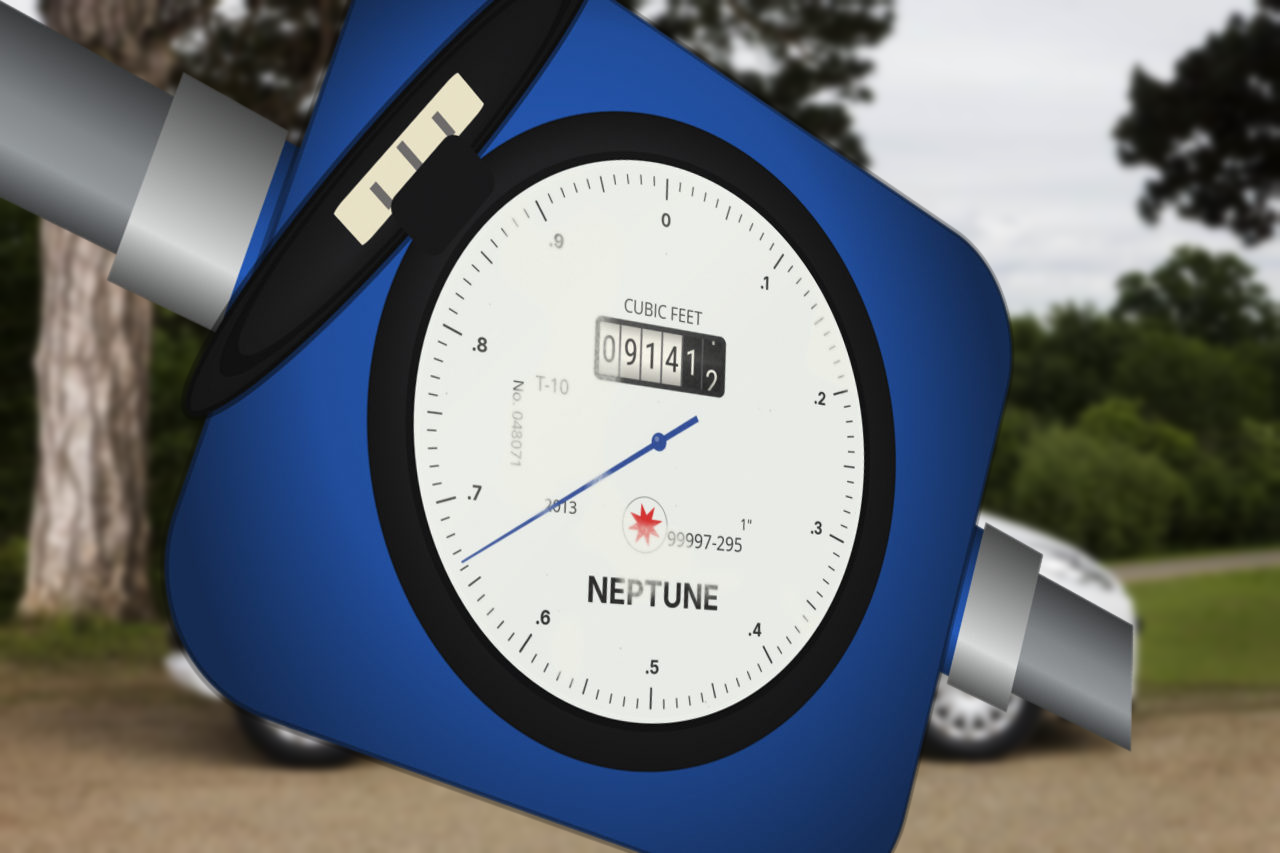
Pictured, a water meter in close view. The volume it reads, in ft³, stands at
91411.66 ft³
